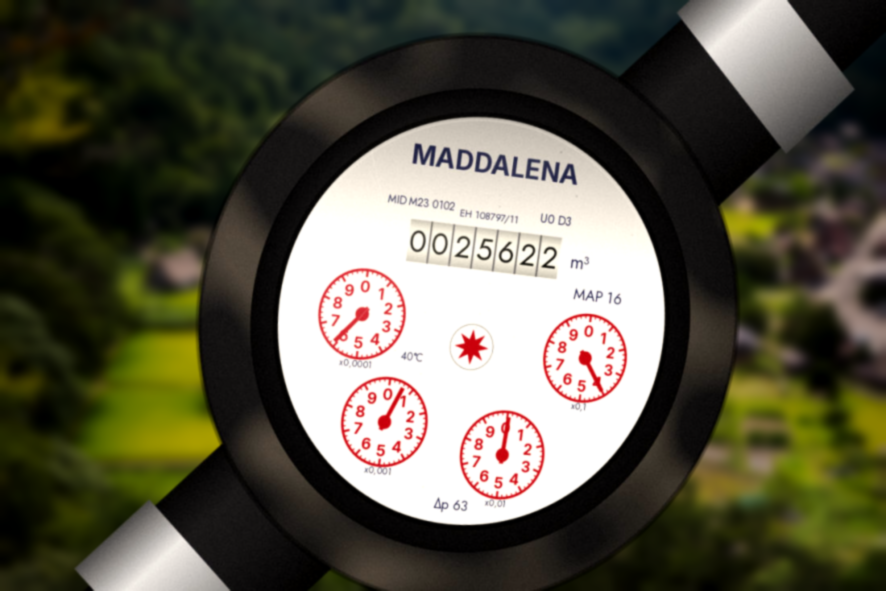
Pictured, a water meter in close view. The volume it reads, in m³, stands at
25622.4006 m³
